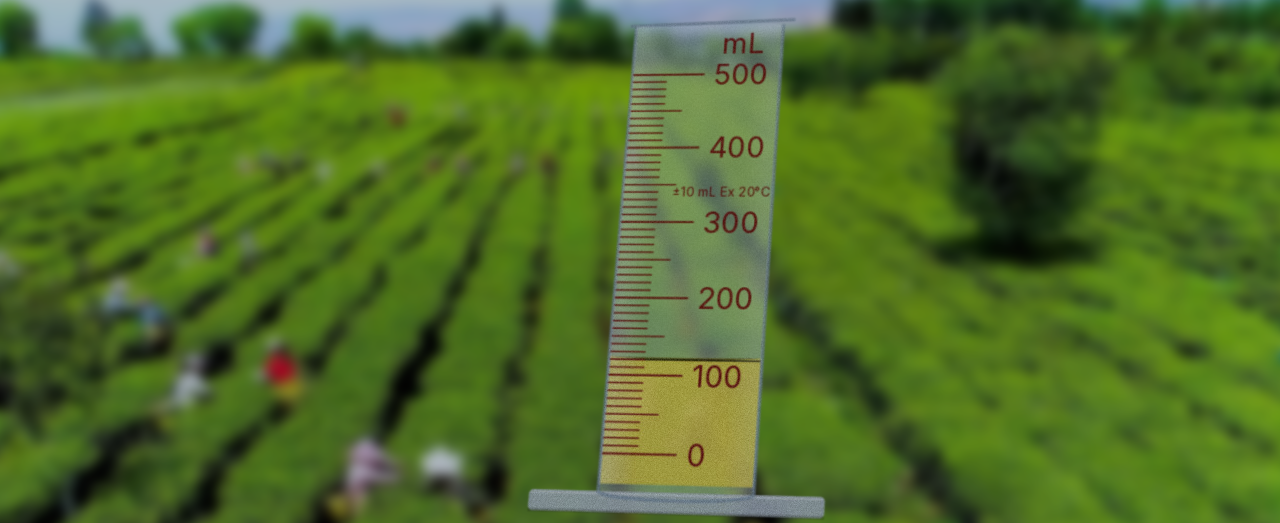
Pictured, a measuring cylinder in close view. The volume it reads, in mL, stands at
120 mL
